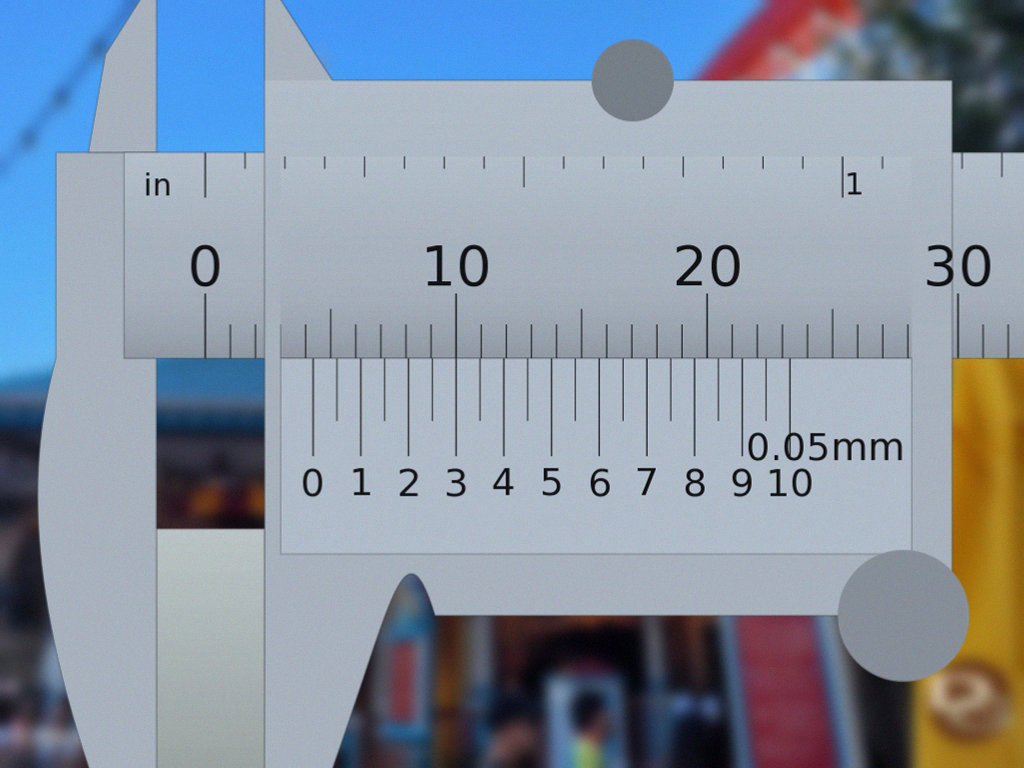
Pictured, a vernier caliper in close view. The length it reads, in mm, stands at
4.30 mm
